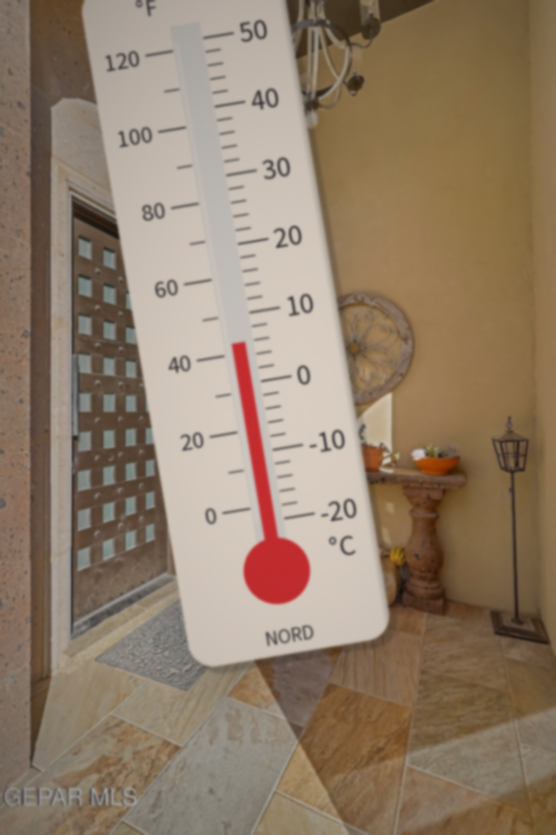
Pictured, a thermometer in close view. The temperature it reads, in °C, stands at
6 °C
